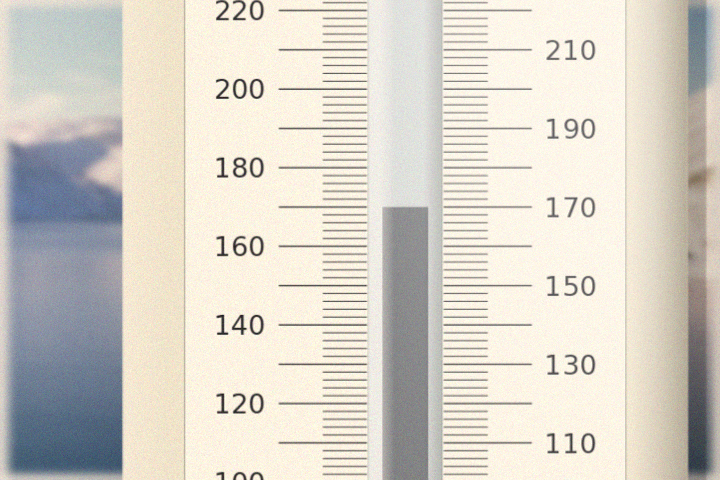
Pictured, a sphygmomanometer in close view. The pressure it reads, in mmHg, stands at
170 mmHg
